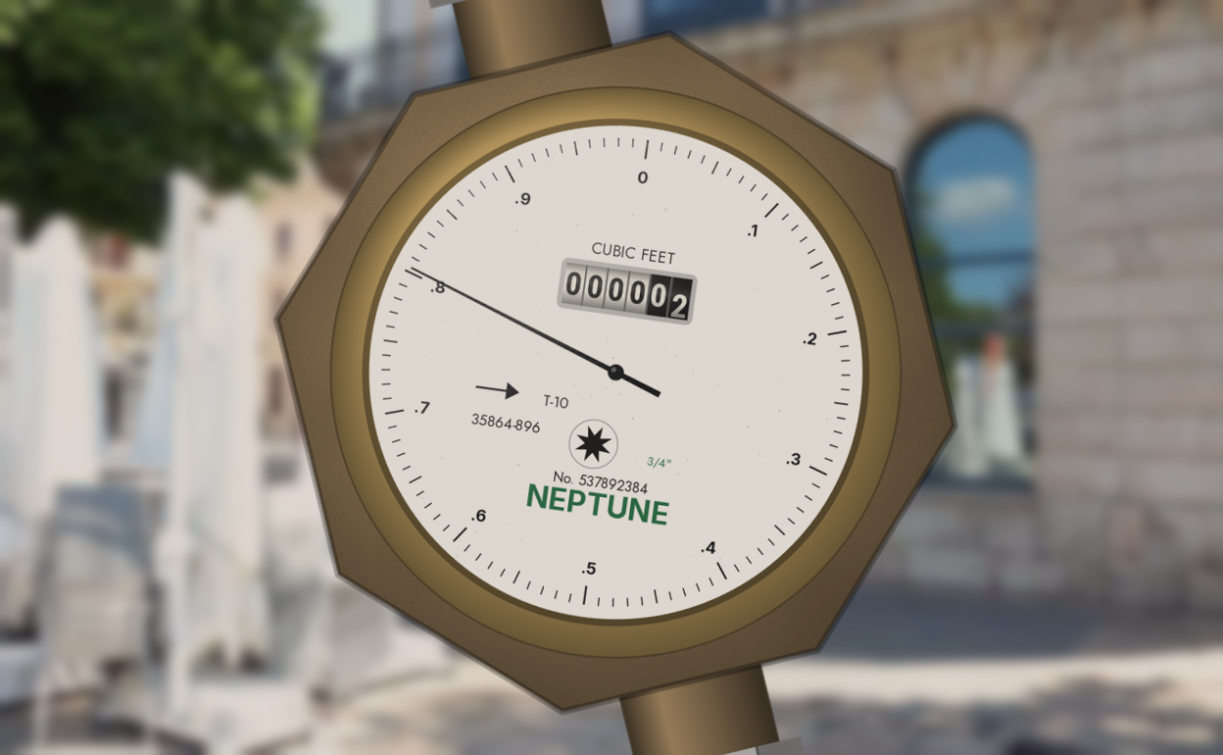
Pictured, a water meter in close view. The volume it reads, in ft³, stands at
1.80 ft³
